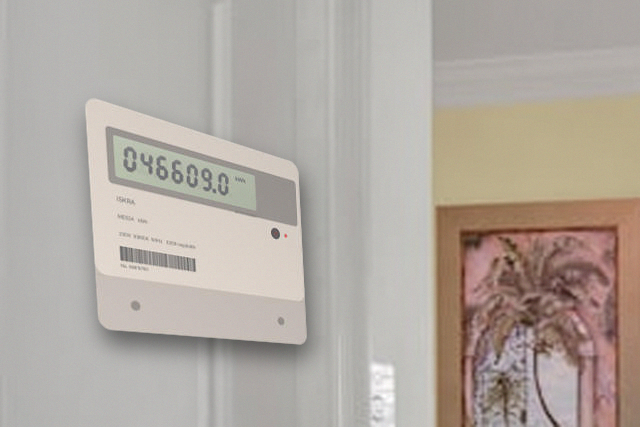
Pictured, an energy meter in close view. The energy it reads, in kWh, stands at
46609.0 kWh
